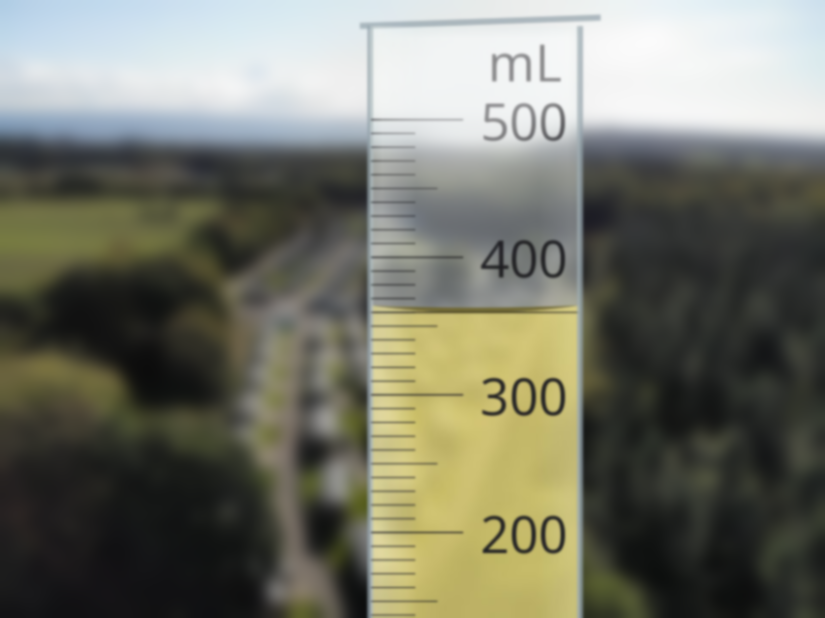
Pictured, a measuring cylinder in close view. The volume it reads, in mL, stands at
360 mL
